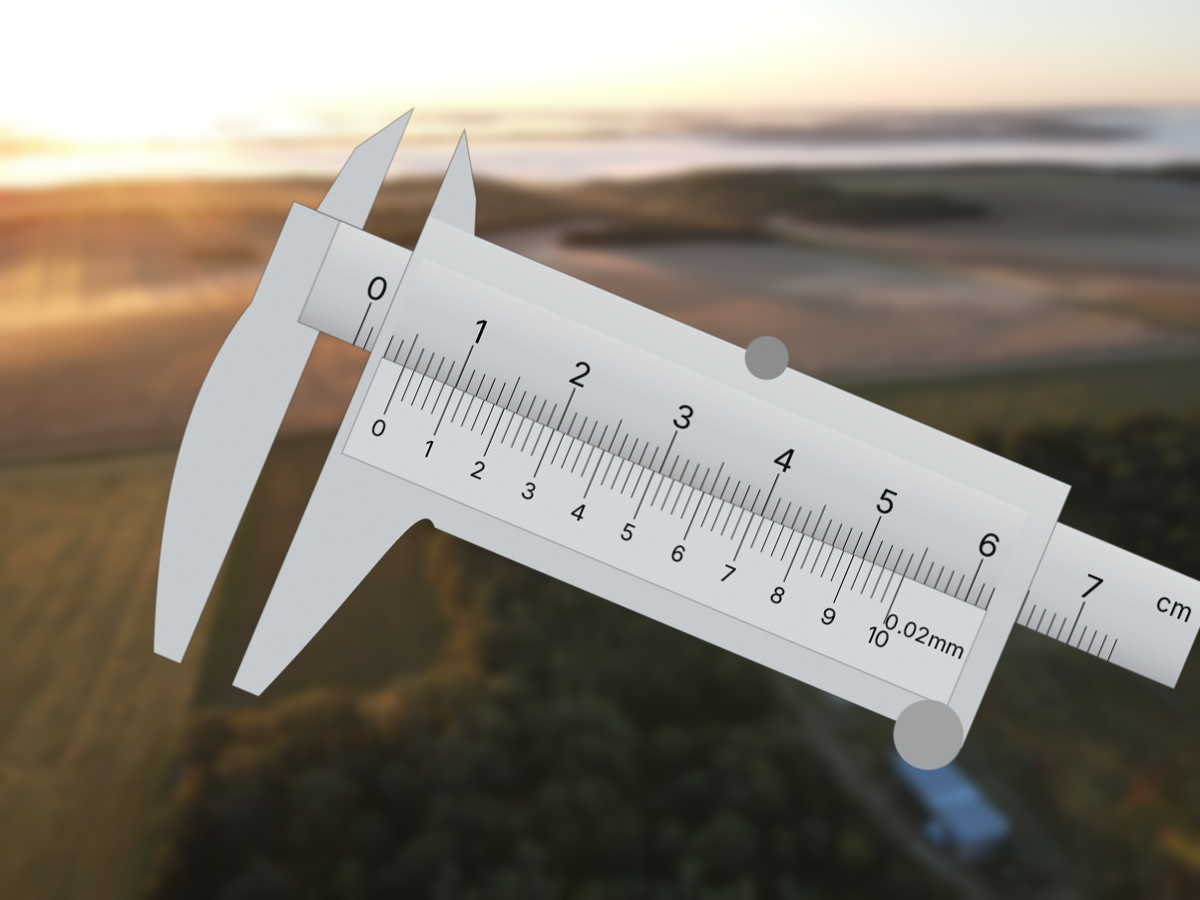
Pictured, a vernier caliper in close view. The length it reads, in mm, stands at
5.0 mm
